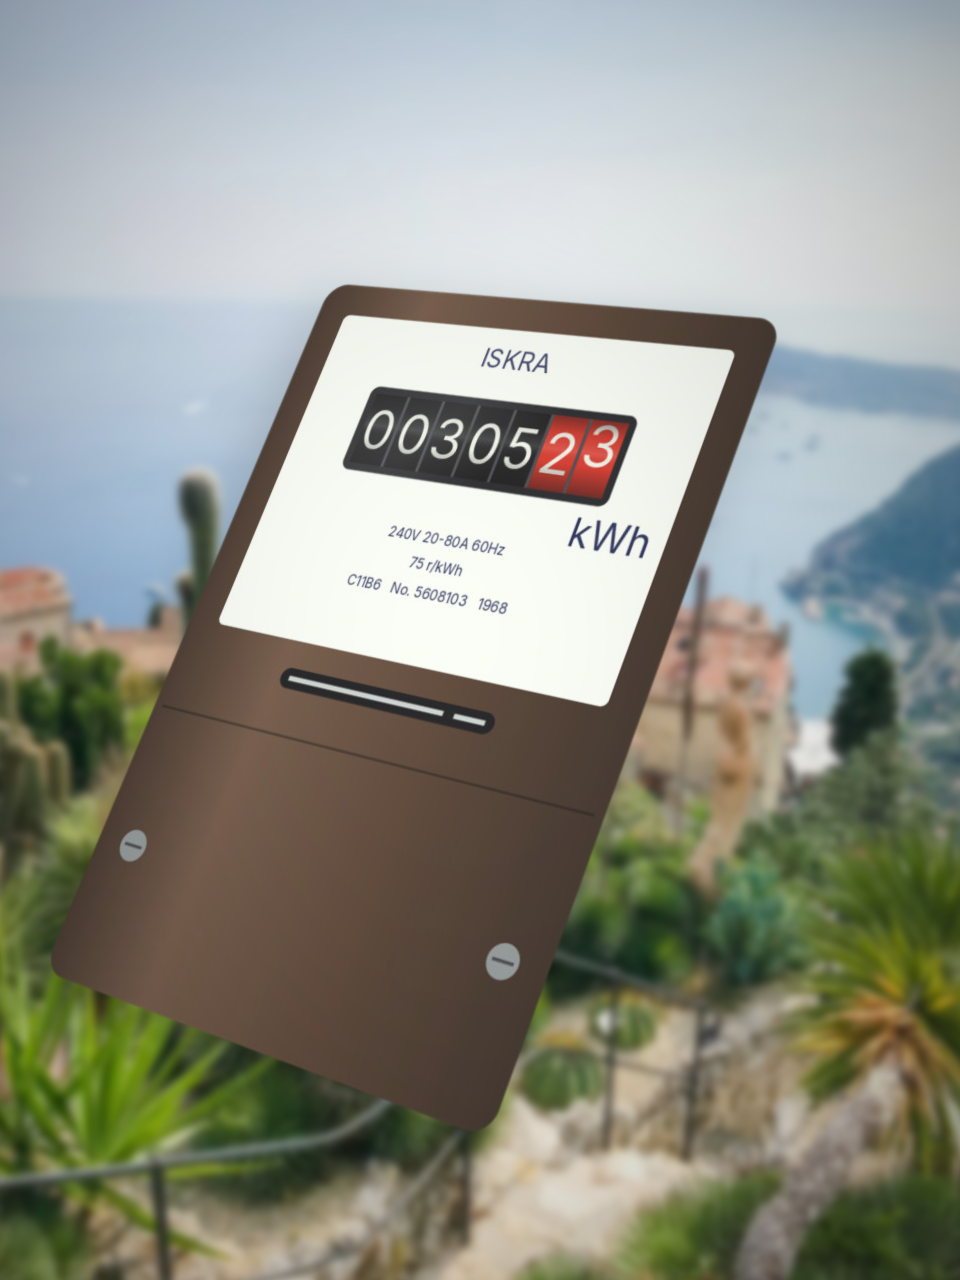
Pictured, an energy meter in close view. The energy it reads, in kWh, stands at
305.23 kWh
